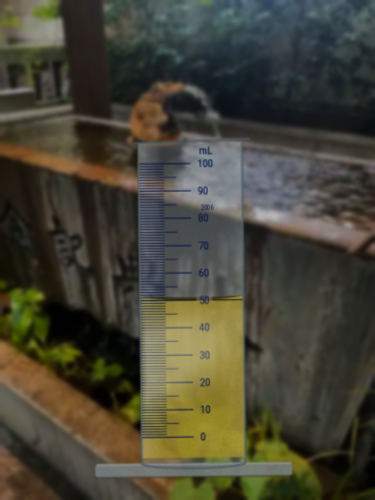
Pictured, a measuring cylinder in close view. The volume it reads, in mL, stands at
50 mL
